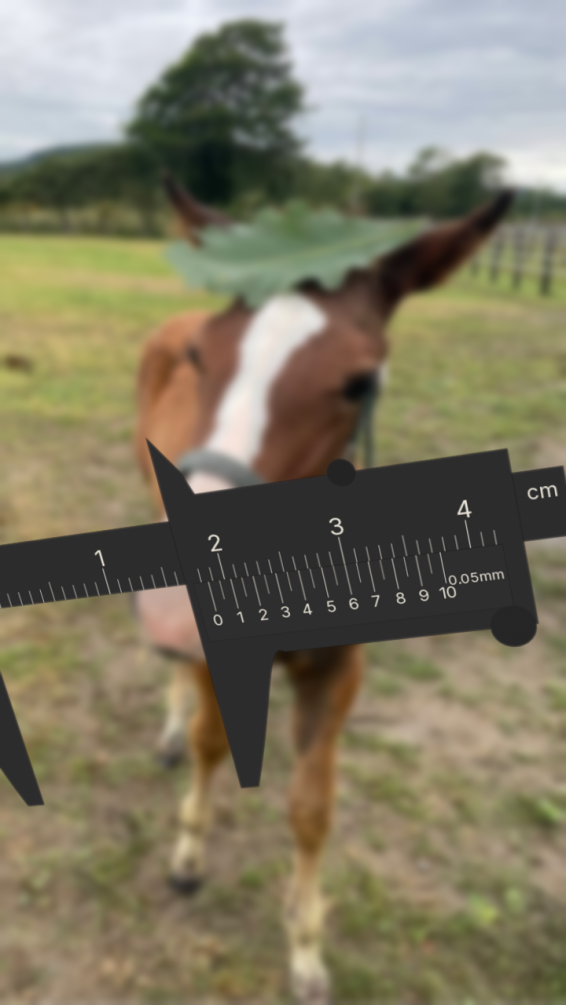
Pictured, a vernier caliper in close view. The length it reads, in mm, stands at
18.6 mm
